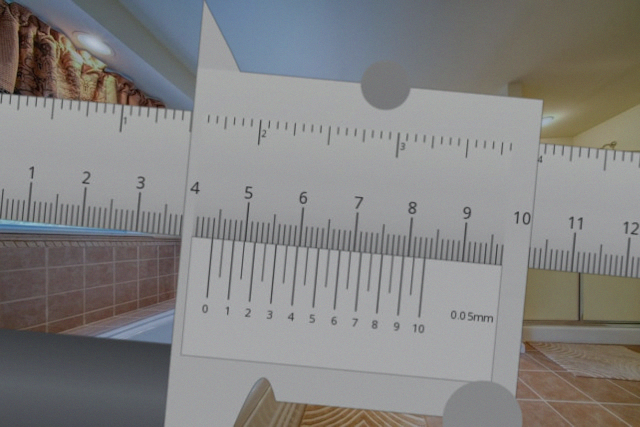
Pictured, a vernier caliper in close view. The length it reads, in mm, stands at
44.0 mm
